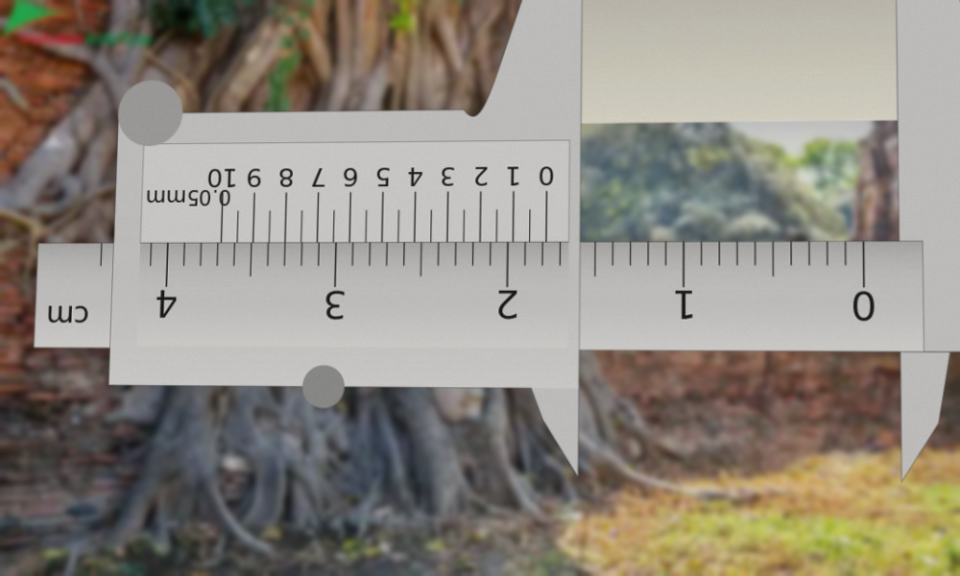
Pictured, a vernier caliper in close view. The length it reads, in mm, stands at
17.8 mm
